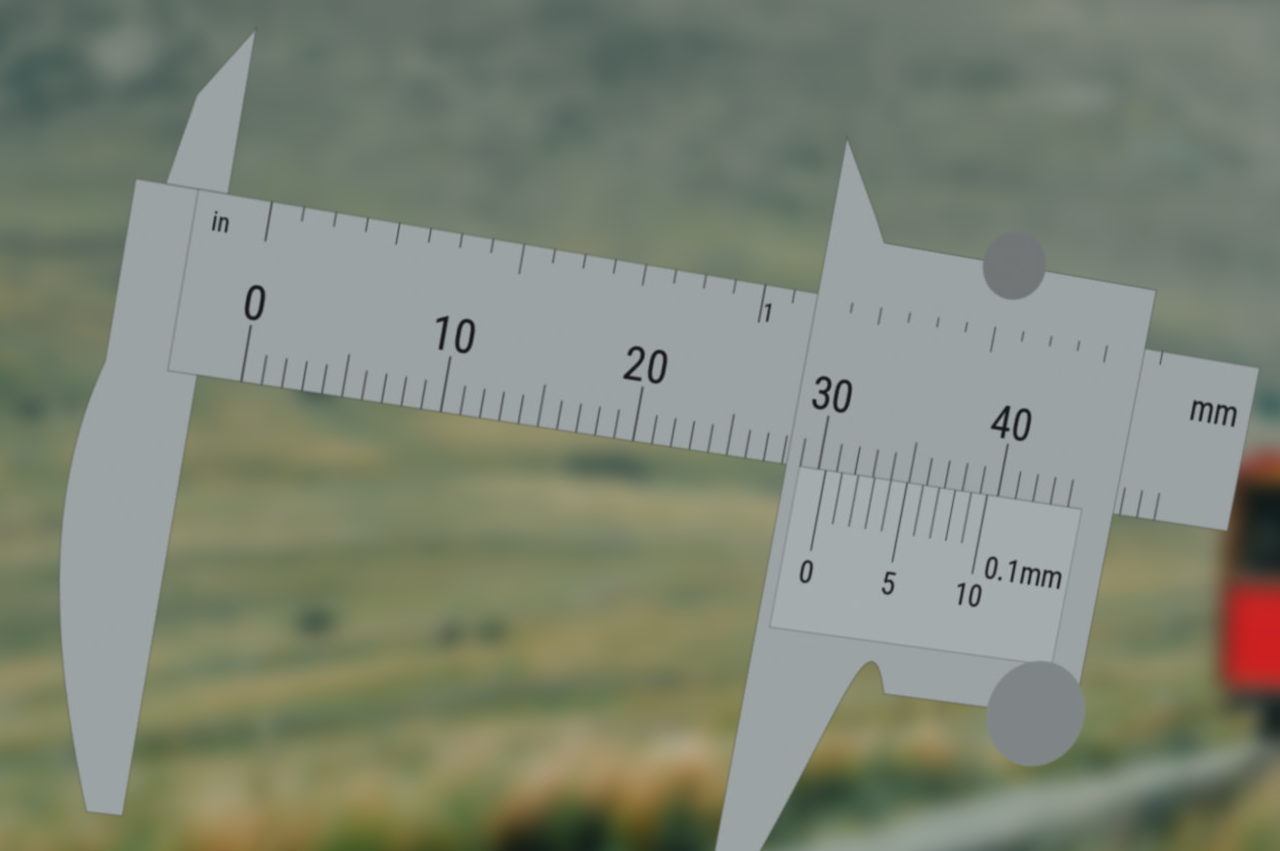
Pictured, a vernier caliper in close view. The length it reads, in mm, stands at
30.4 mm
